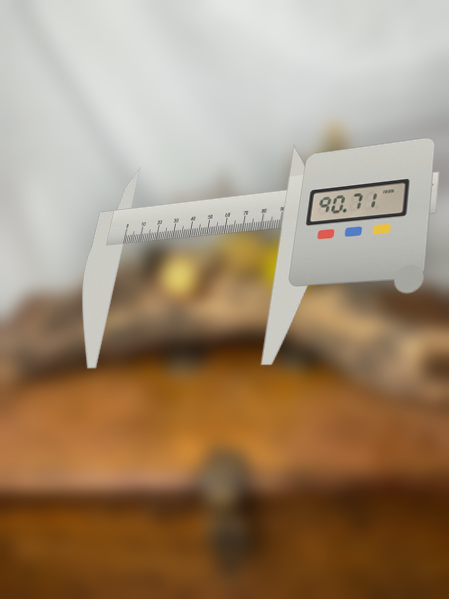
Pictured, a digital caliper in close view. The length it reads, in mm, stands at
90.71 mm
